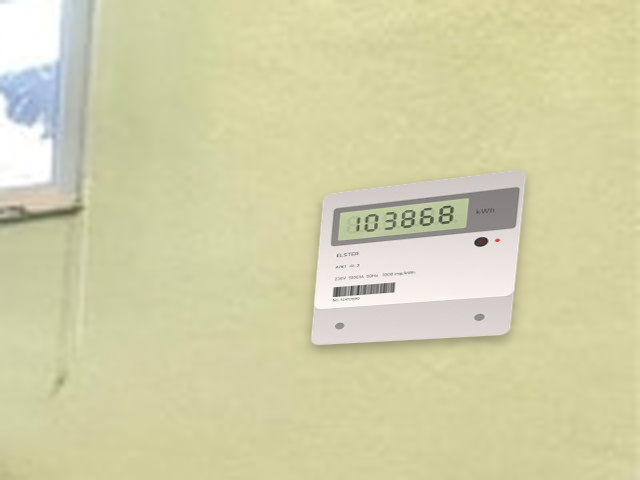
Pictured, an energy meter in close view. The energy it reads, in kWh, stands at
103868 kWh
